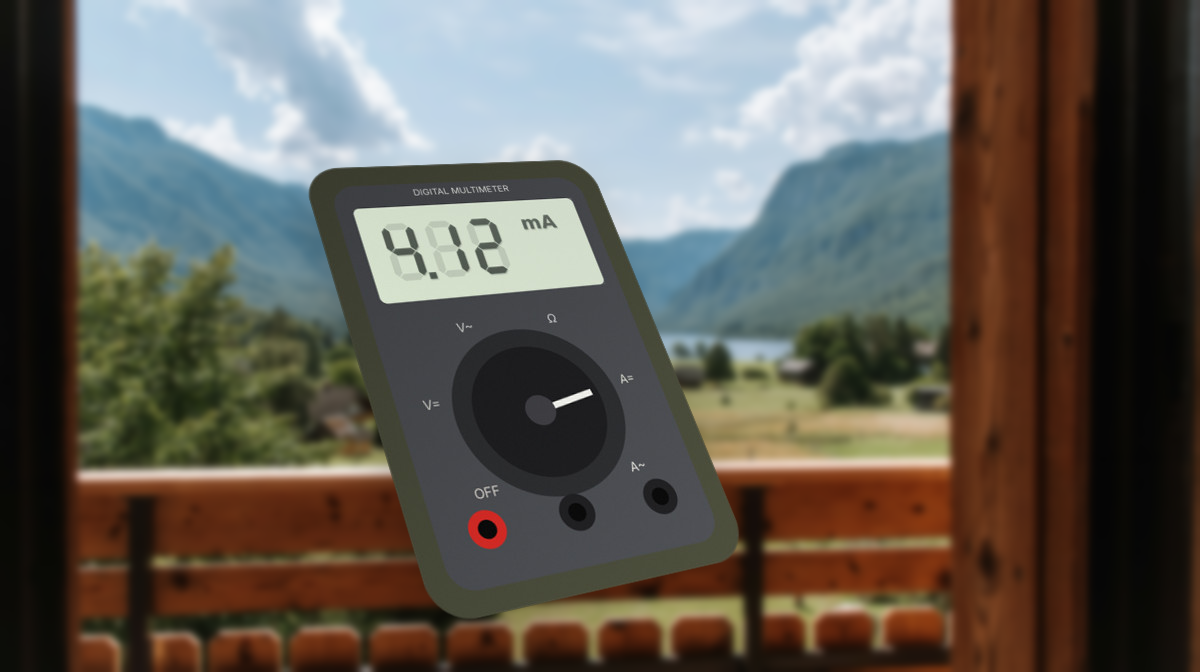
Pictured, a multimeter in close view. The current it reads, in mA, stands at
4.12 mA
